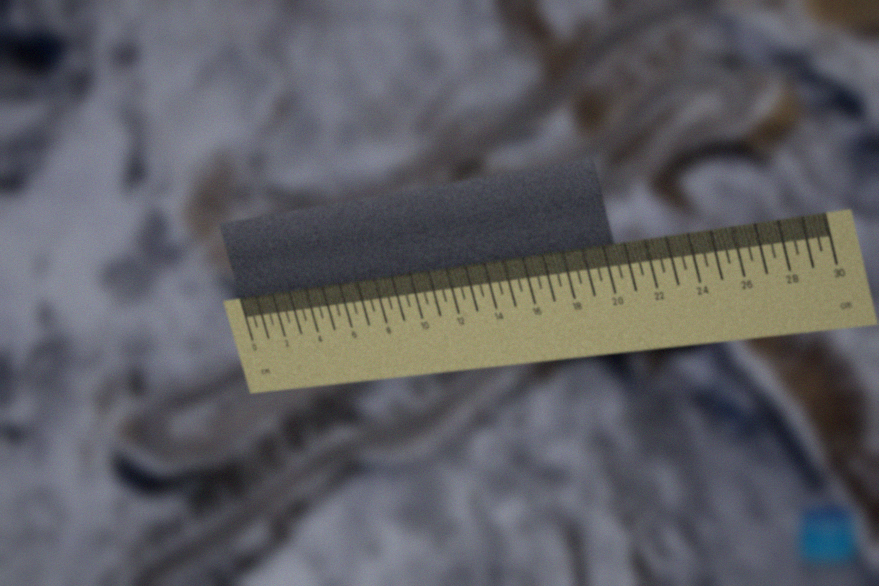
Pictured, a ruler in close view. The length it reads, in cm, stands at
20.5 cm
